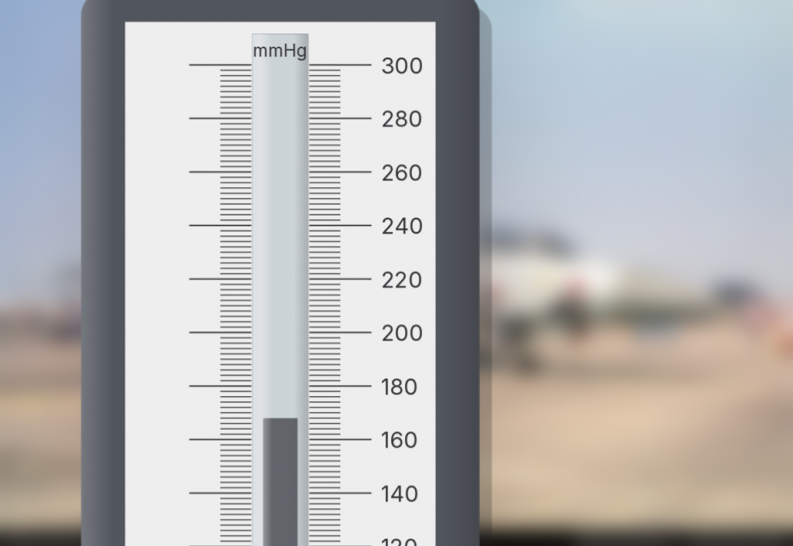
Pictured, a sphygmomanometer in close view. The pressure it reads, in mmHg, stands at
168 mmHg
